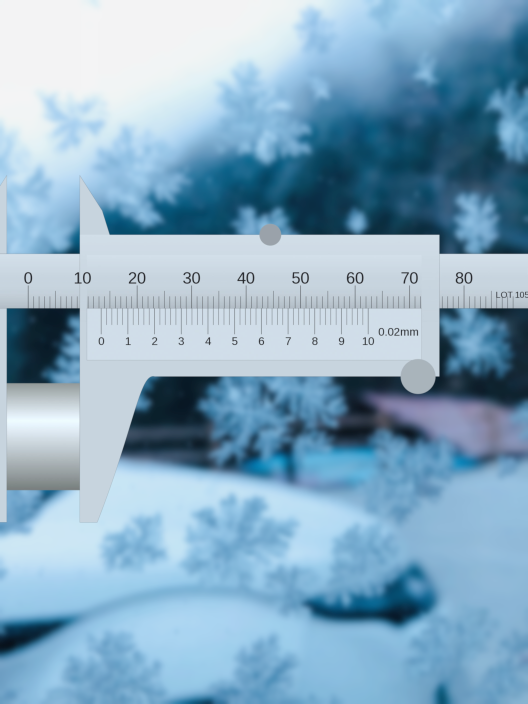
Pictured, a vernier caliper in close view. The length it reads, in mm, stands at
13.4 mm
